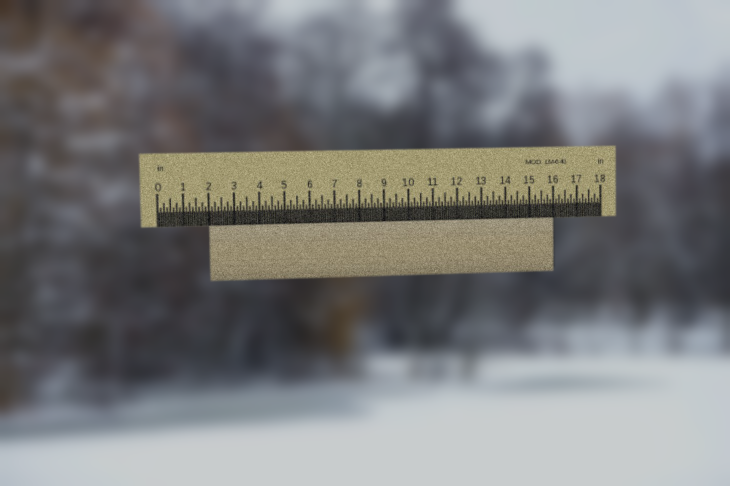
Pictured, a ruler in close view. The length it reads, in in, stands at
14 in
